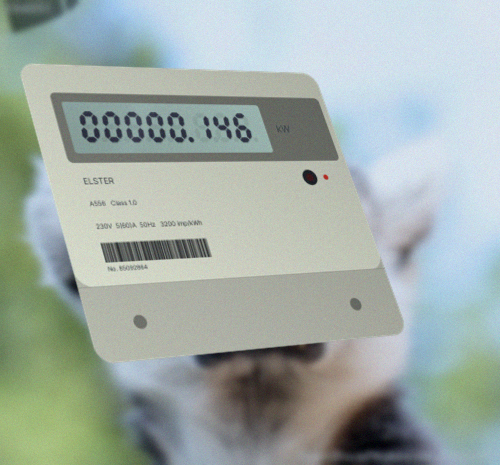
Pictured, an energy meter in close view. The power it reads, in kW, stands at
0.146 kW
